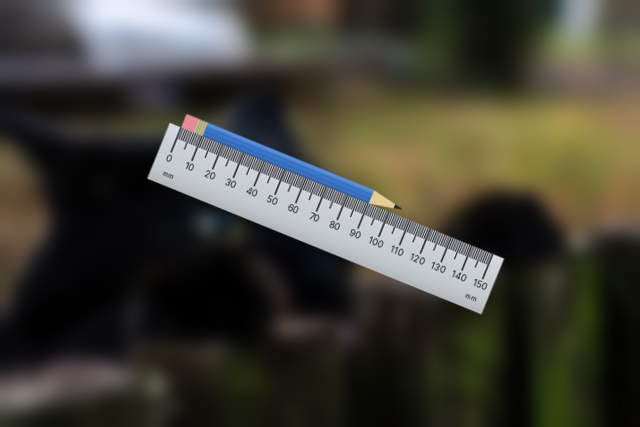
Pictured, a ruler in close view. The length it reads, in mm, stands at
105 mm
